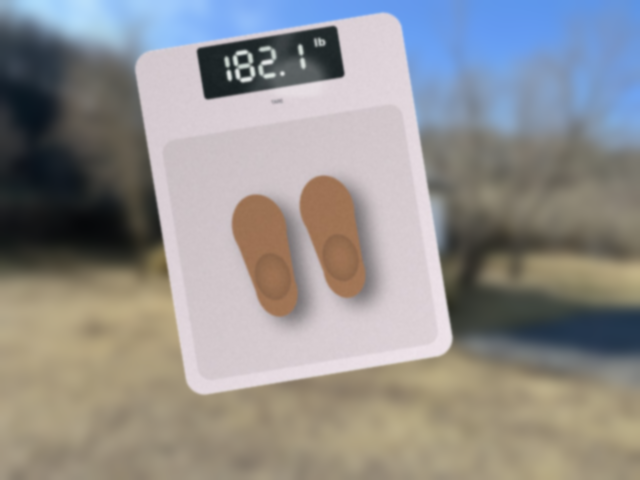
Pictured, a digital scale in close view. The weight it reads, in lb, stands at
182.1 lb
